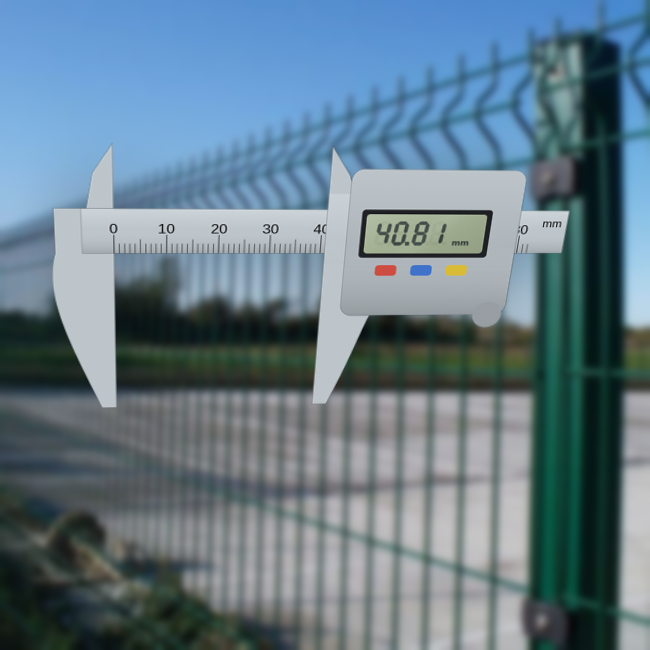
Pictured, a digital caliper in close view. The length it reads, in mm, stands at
40.81 mm
